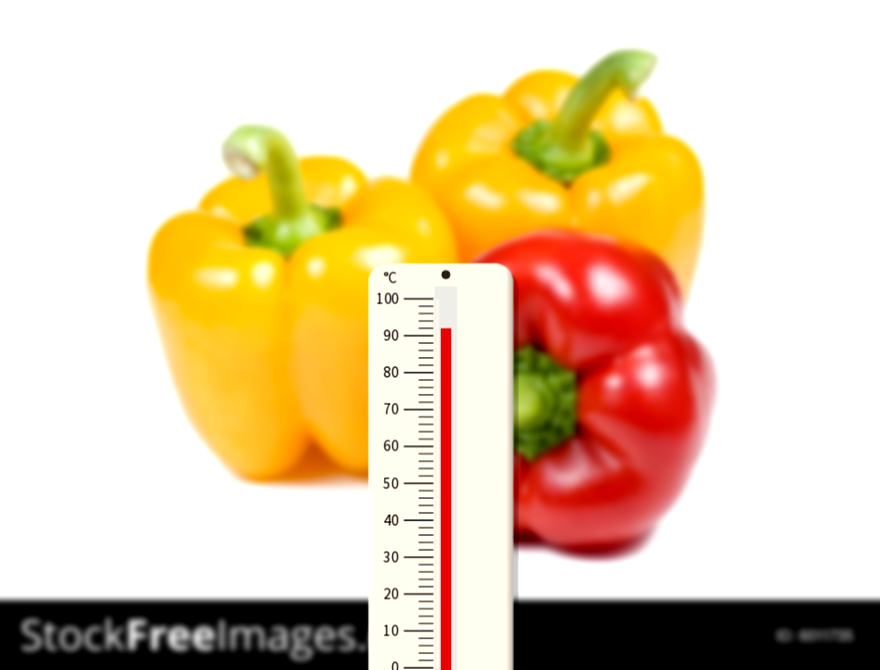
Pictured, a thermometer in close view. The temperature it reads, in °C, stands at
92 °C
